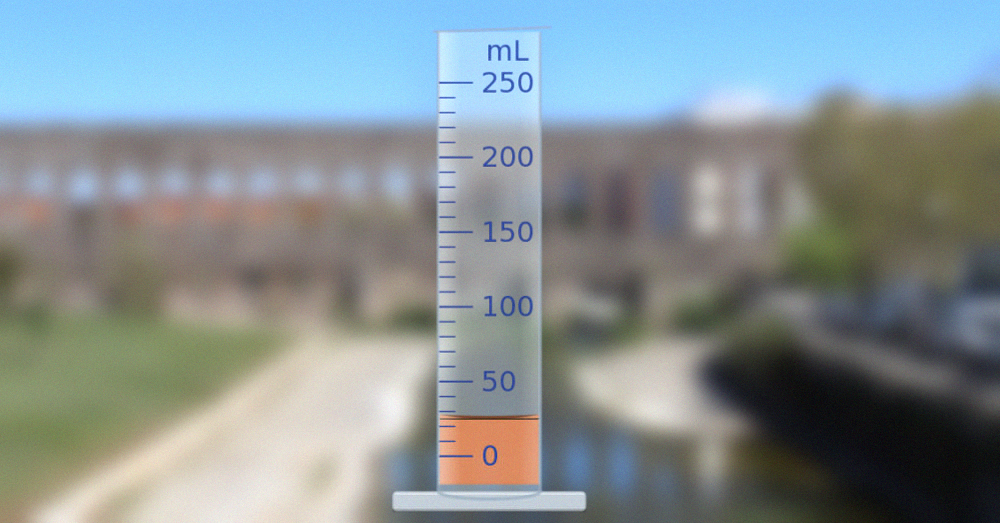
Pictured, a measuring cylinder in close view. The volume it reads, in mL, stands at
25 mL
